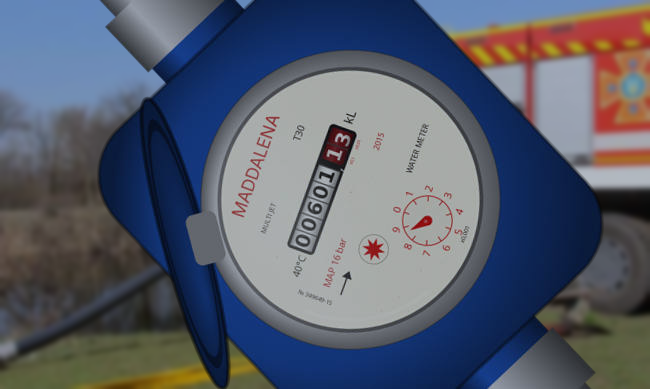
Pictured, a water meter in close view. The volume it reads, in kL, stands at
601.128 kL
